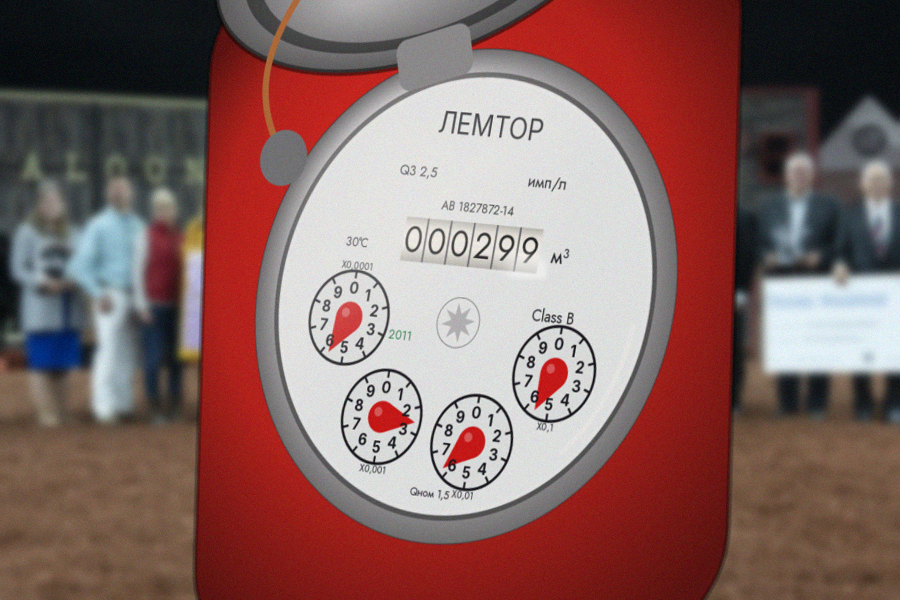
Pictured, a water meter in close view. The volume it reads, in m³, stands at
299.5625 m³
